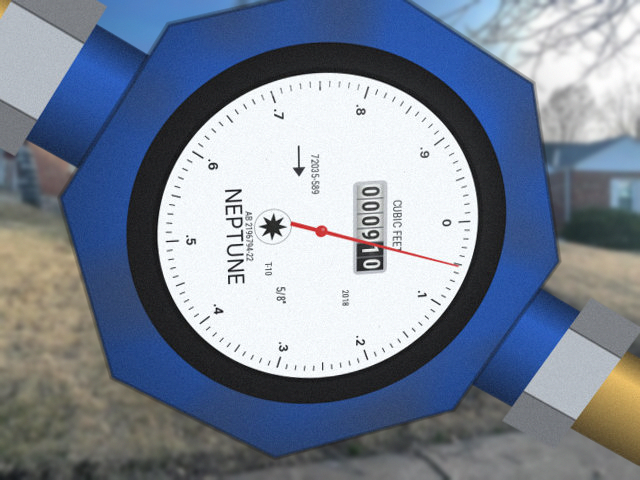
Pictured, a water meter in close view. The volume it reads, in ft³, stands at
910.05 ft³
